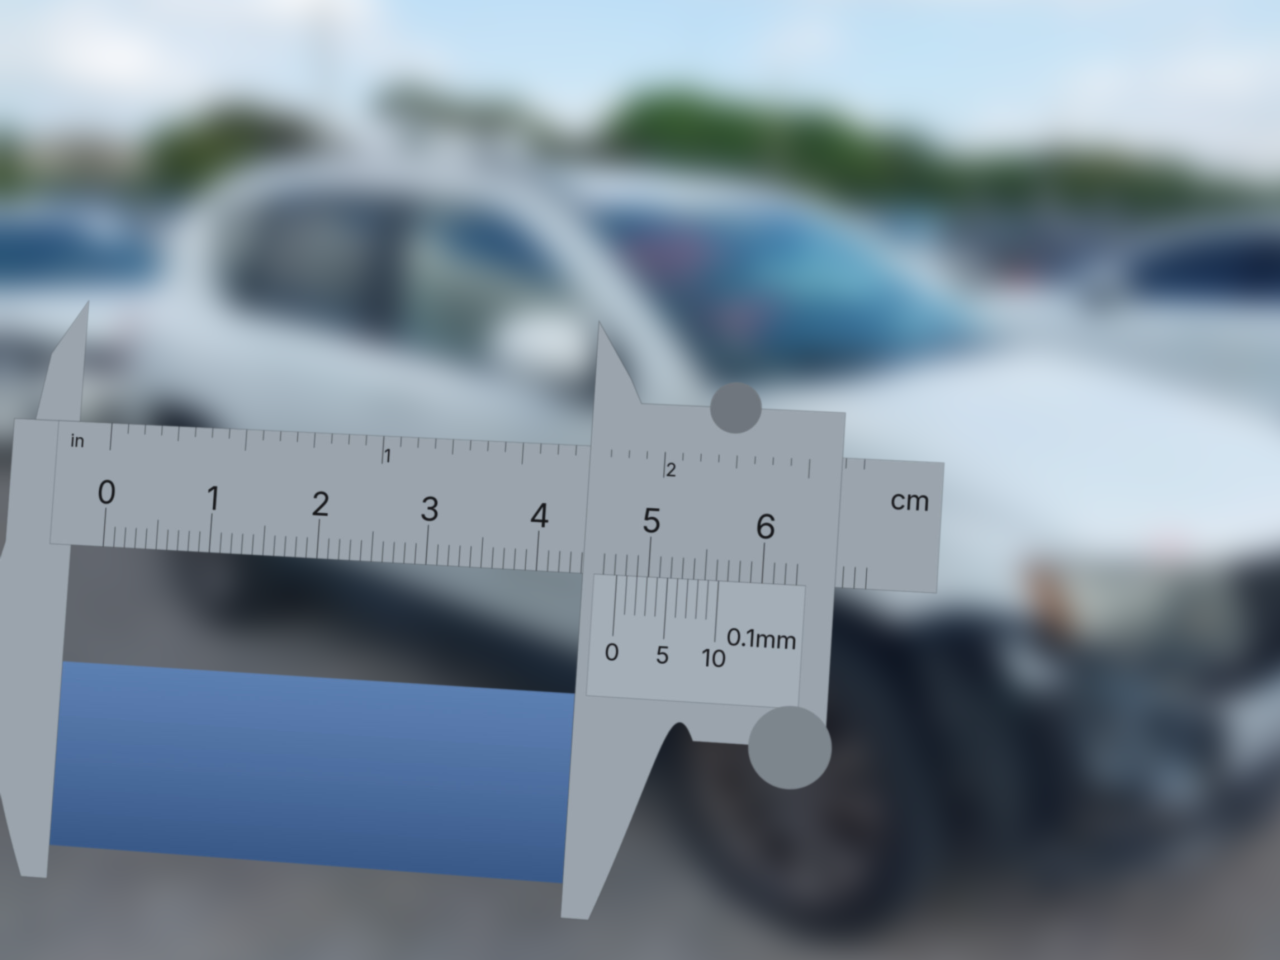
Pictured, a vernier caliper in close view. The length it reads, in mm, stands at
47.2 mm
